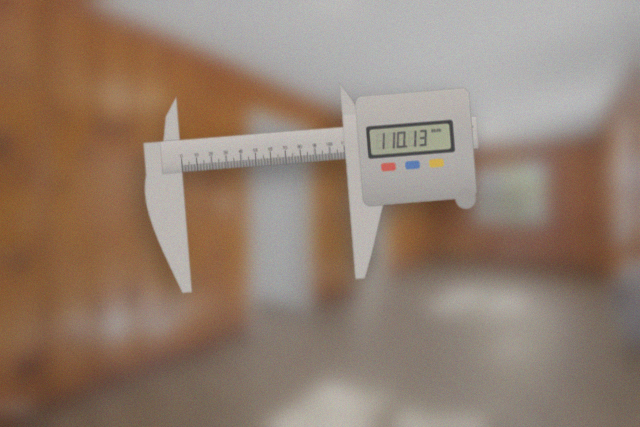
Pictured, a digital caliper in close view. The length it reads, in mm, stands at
110.13 mm
